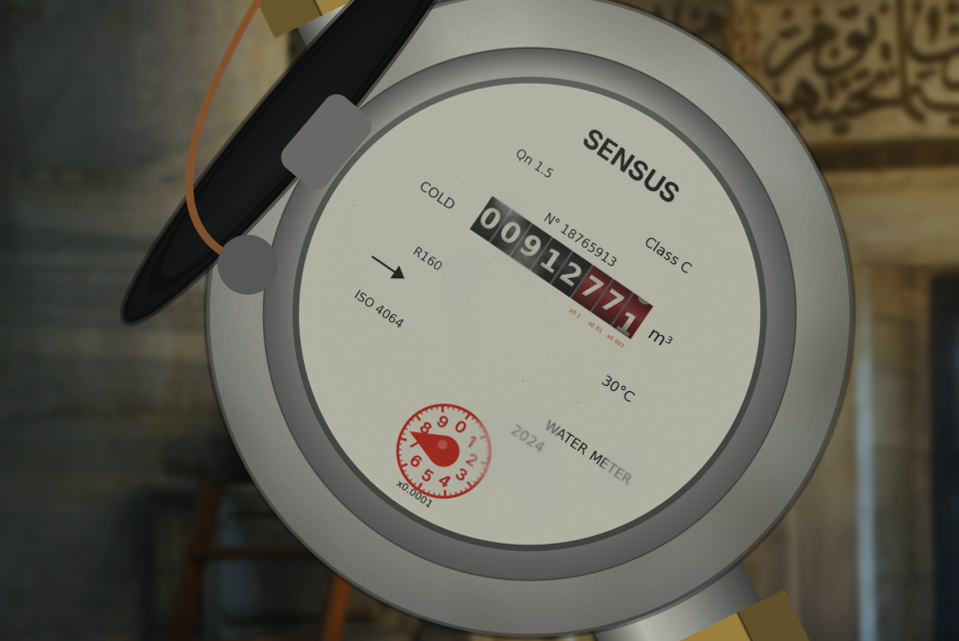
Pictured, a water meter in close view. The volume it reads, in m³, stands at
912.7707 m³
